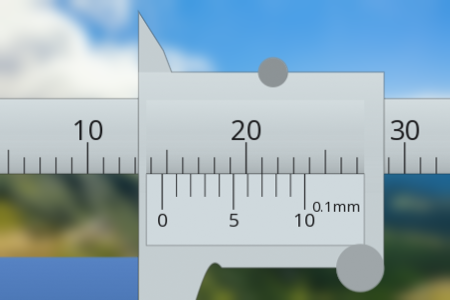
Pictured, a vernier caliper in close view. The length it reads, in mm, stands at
14.7 mm
